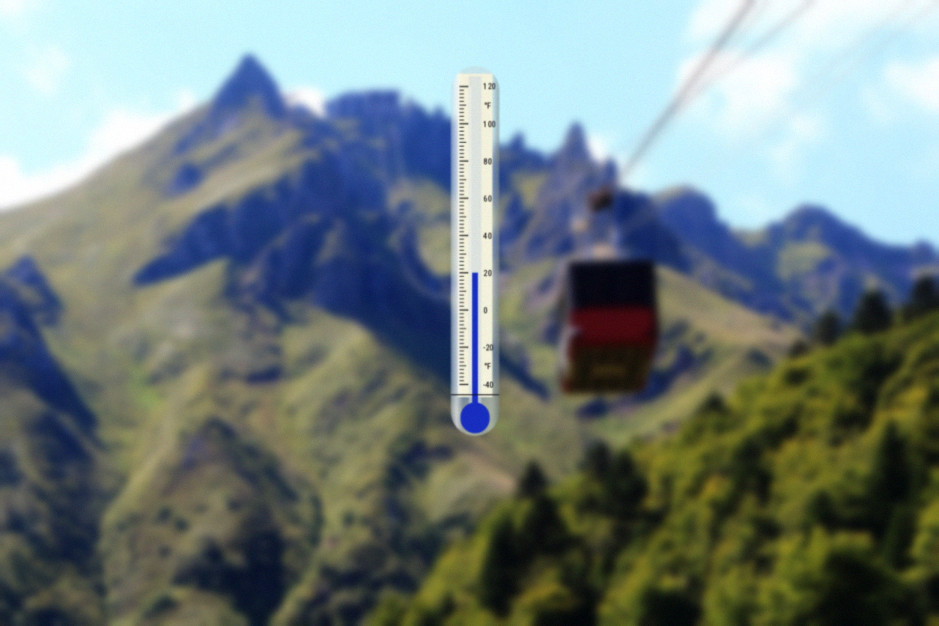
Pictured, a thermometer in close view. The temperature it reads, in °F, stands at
20 °F
